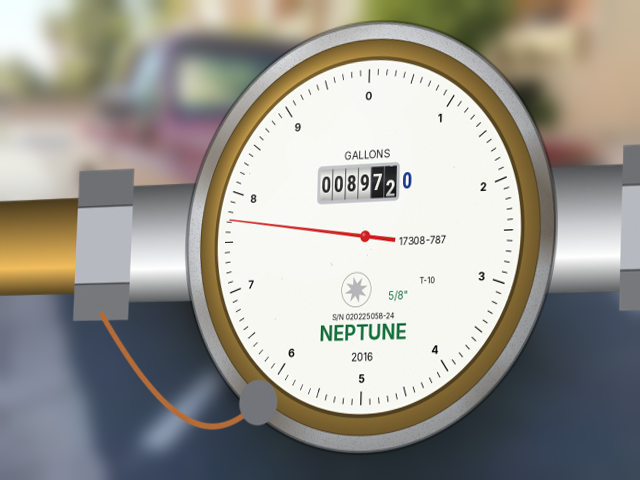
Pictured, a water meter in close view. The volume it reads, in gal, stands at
89717.7 gal
